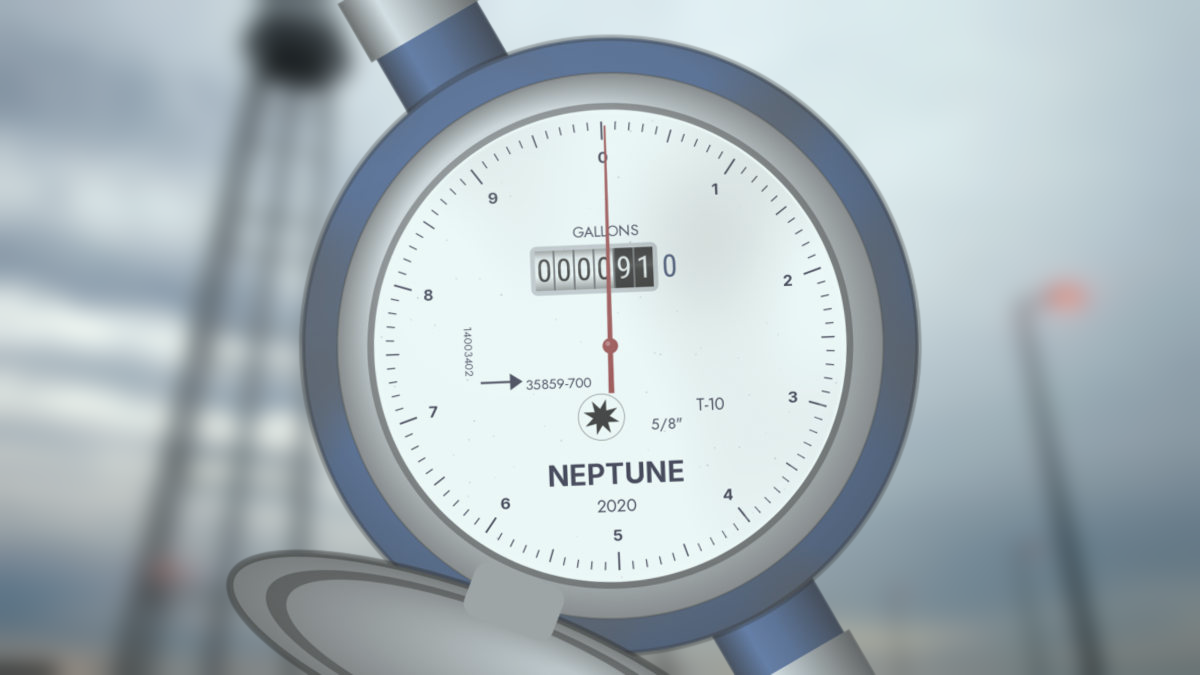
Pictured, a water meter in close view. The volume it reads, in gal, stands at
910.0 gal
